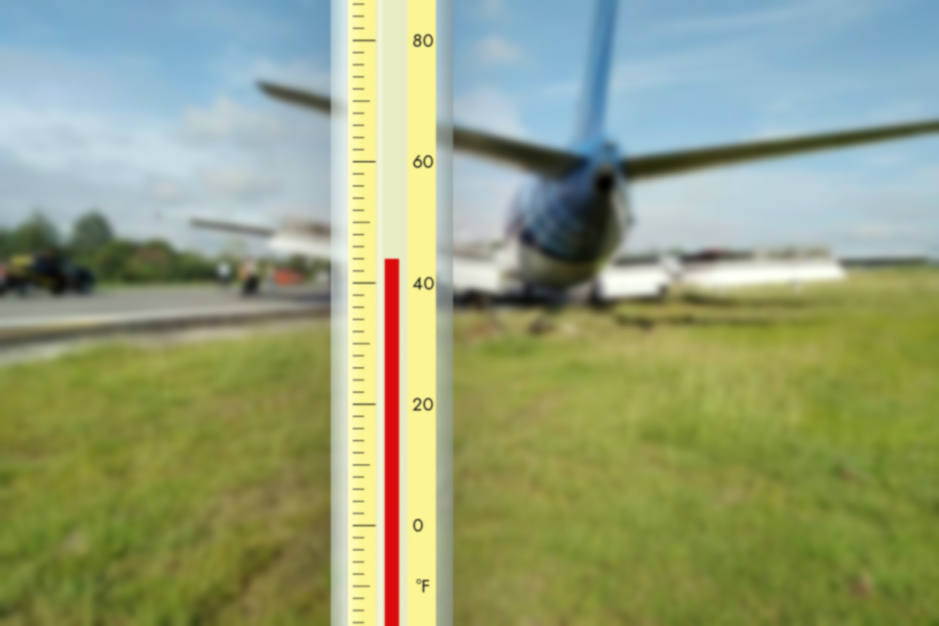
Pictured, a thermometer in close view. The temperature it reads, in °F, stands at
44 °F
